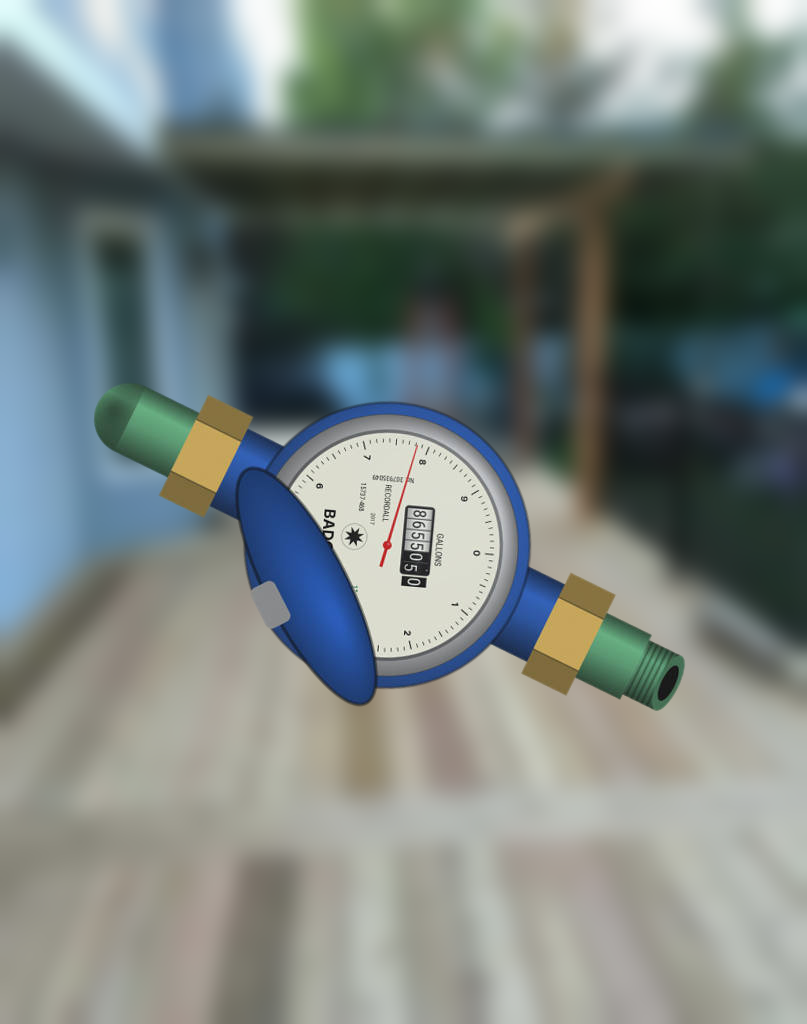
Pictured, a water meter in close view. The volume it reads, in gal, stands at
8655047.8 gal
